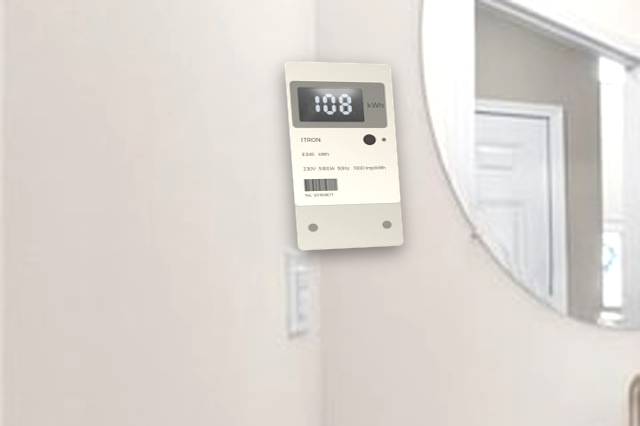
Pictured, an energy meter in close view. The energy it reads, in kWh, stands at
108 kWh
